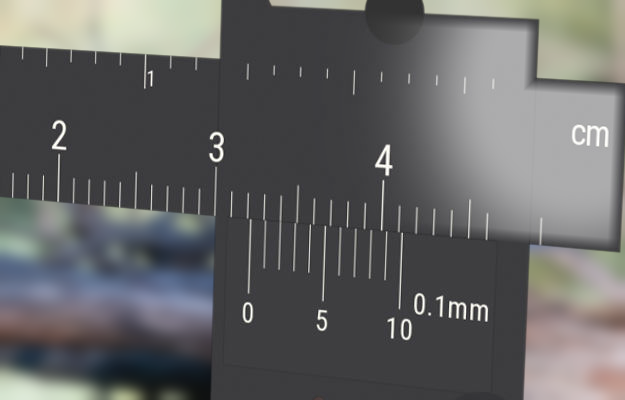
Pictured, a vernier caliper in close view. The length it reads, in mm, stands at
32.2 mm
